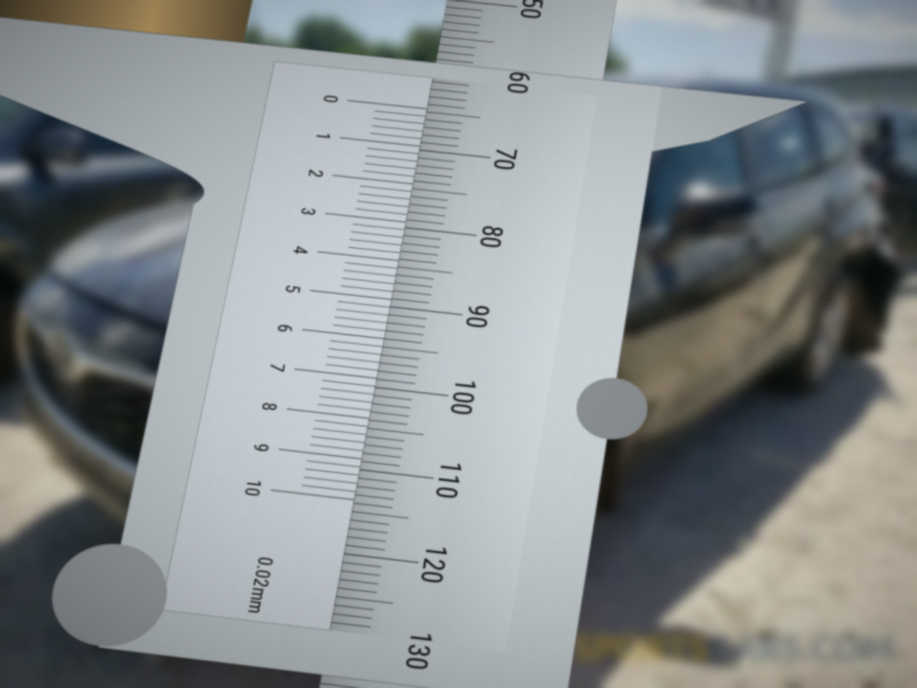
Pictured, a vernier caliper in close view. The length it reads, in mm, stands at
64.6 mm
